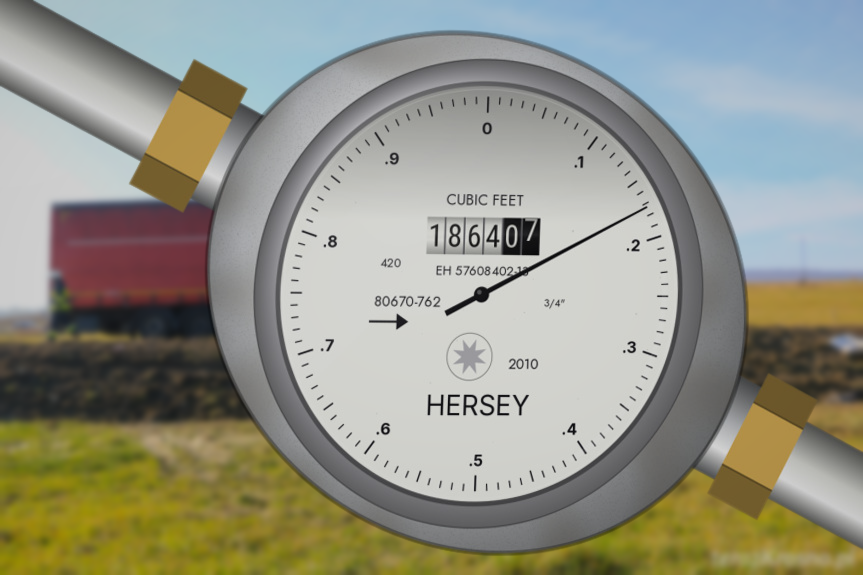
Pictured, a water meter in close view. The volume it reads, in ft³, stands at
186407.17 ft³
